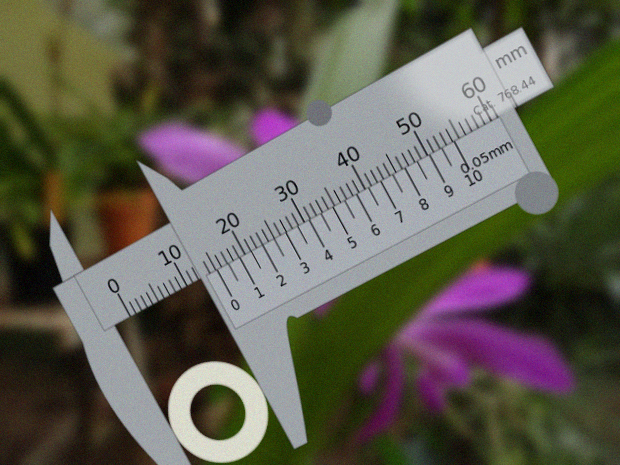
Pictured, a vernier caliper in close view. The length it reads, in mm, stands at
15.2 mm
